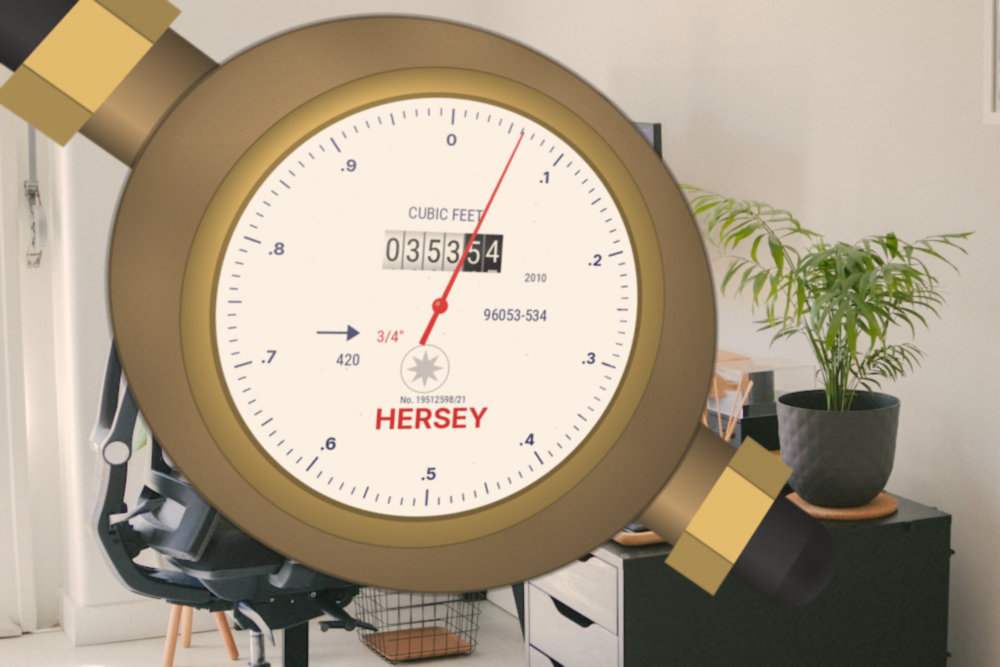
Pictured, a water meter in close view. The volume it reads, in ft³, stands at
35354.06 ft³
